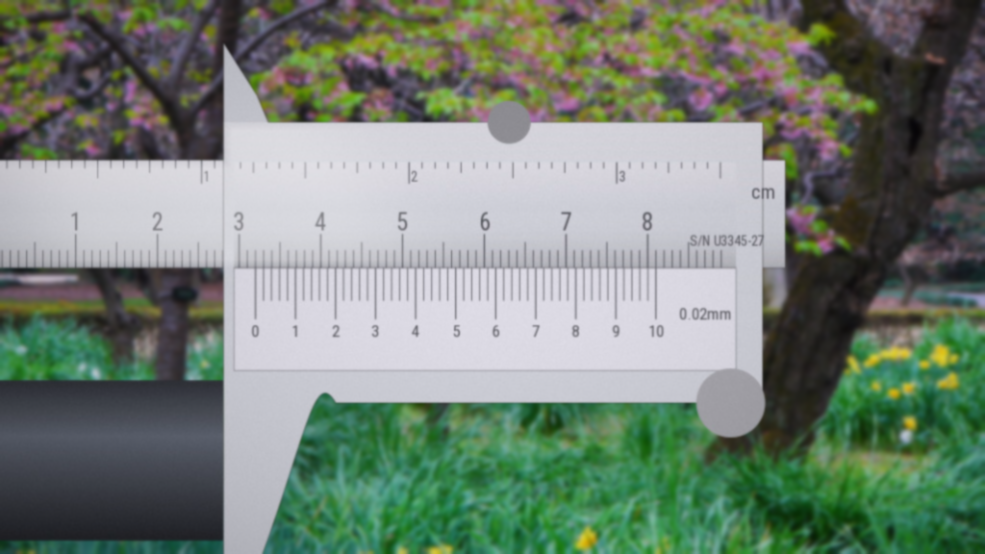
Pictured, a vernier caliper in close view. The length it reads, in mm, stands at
32.0 mm
